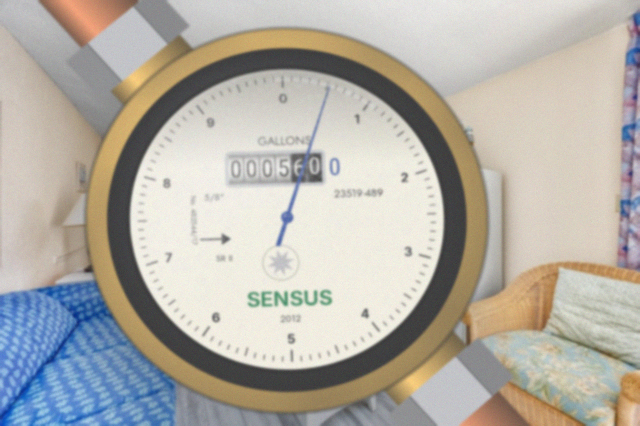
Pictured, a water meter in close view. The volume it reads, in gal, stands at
5600.5 gal
